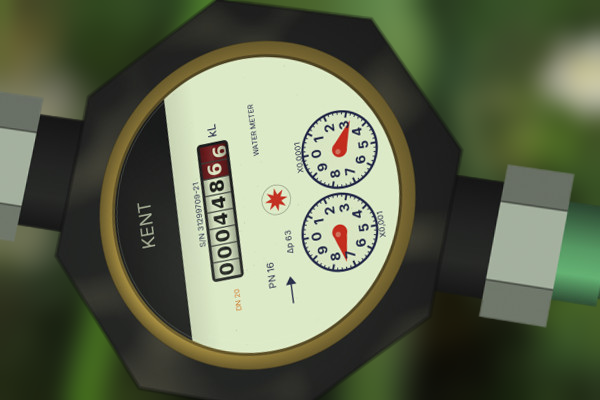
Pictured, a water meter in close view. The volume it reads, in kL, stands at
448.6573 kL
